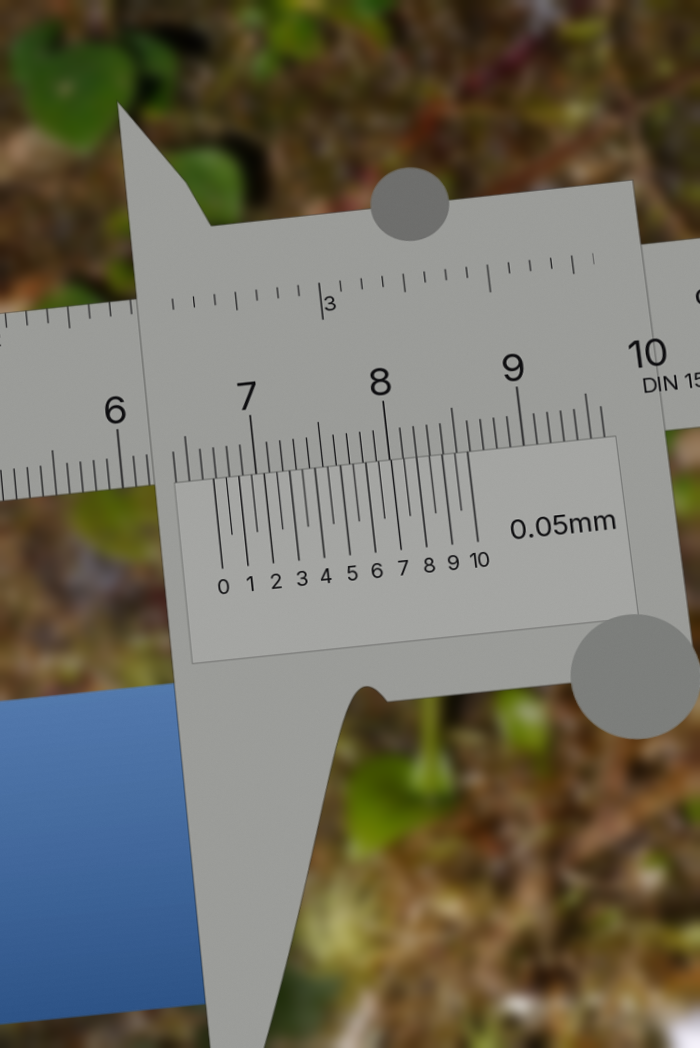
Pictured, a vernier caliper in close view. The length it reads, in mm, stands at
66.8 mm
